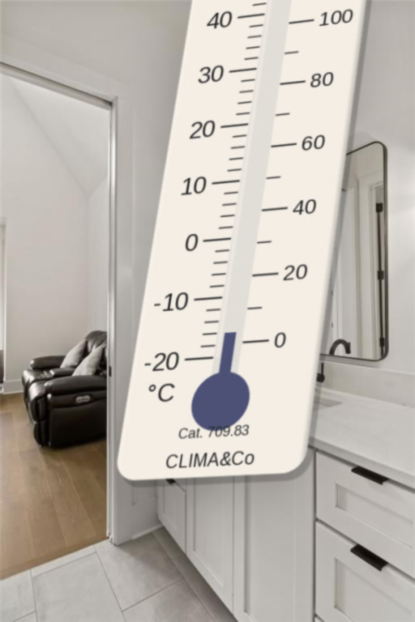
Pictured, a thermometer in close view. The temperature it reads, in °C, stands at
-16 °C
